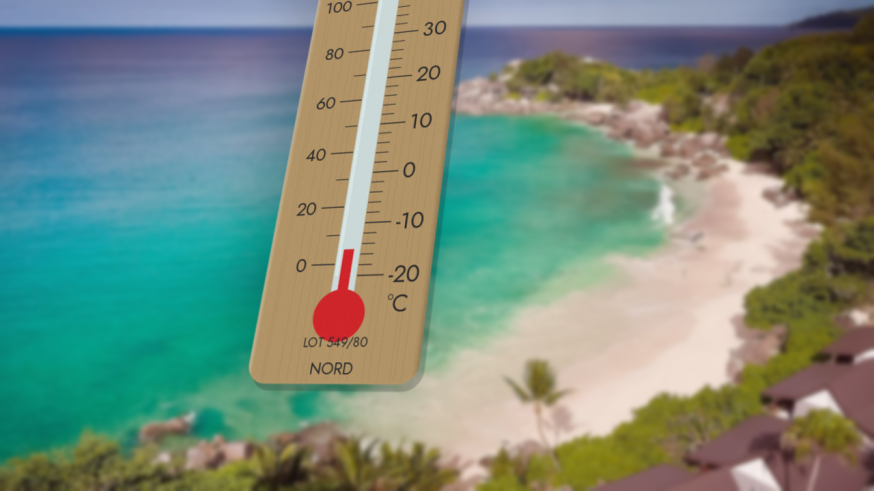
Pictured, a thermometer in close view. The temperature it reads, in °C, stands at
-15 °C
